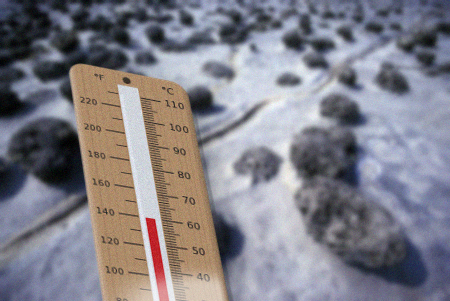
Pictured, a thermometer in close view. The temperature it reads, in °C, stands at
60 °C
